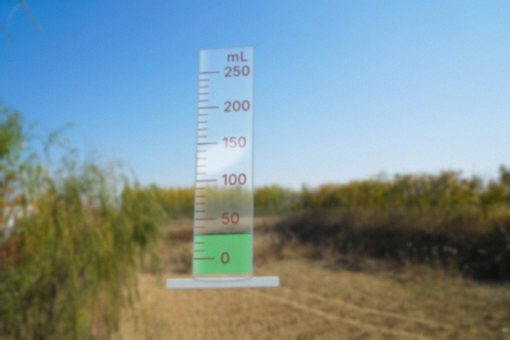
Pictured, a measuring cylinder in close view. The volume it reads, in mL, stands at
30 mL
